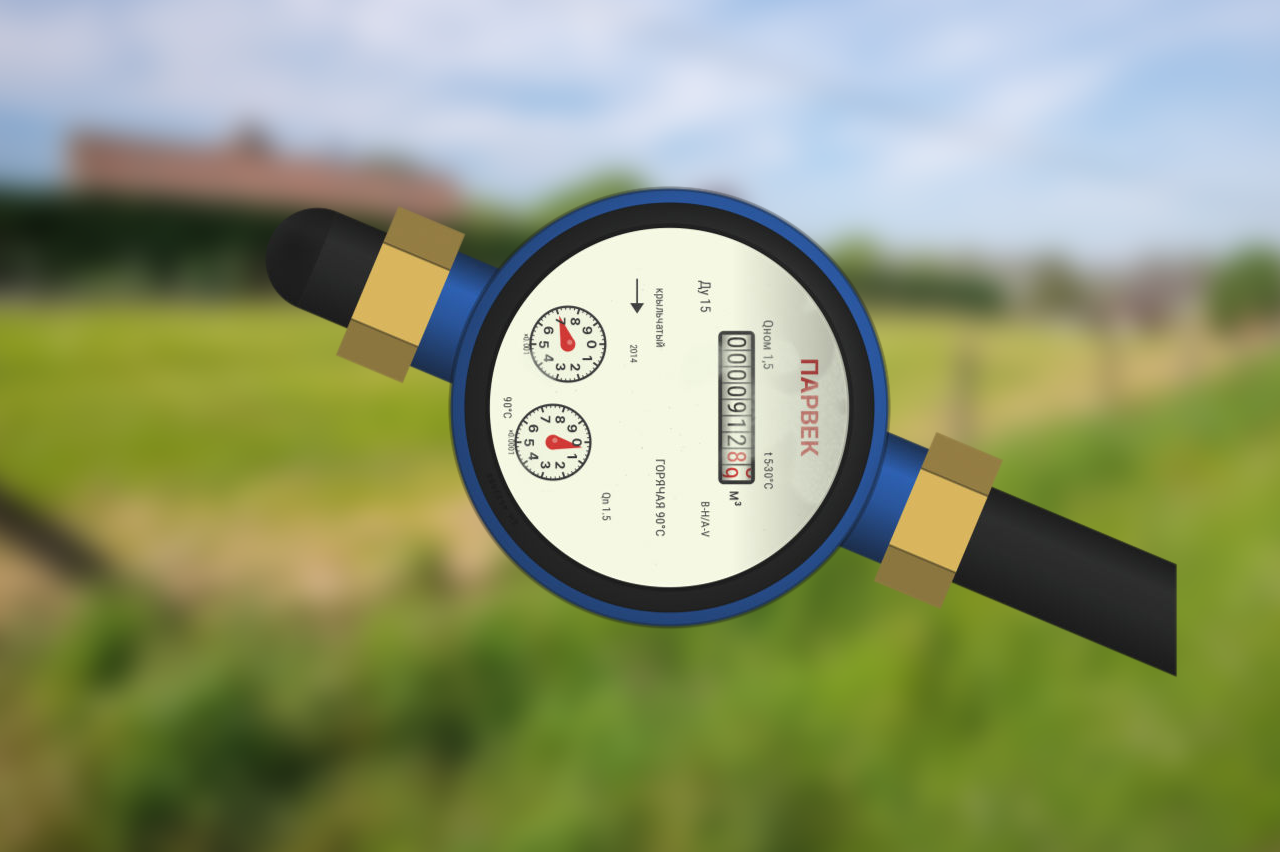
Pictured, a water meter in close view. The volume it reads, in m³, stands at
912.8870 m³
